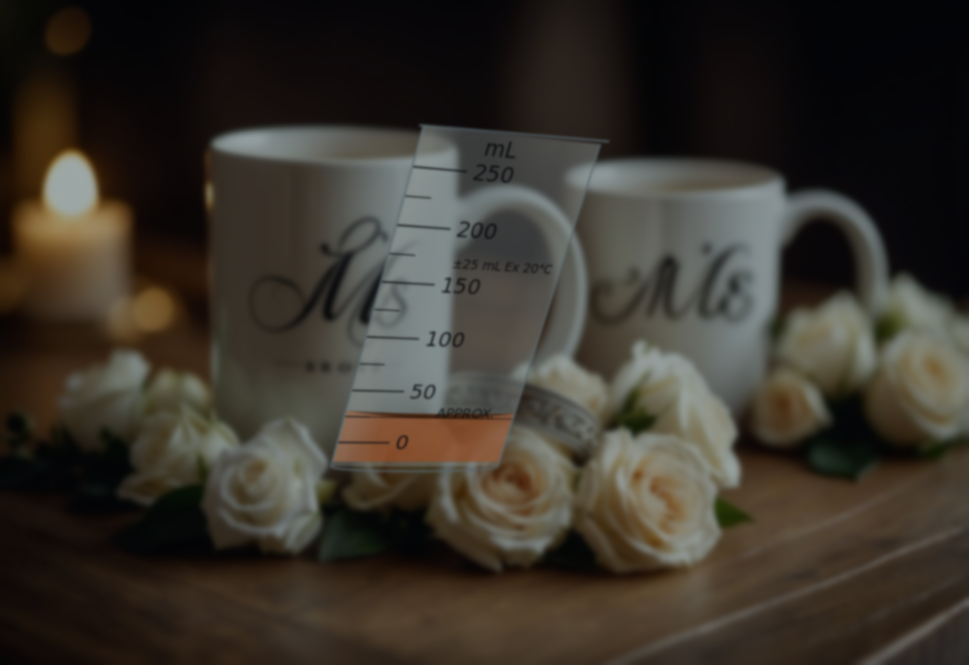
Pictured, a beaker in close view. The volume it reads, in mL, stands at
25 mL
